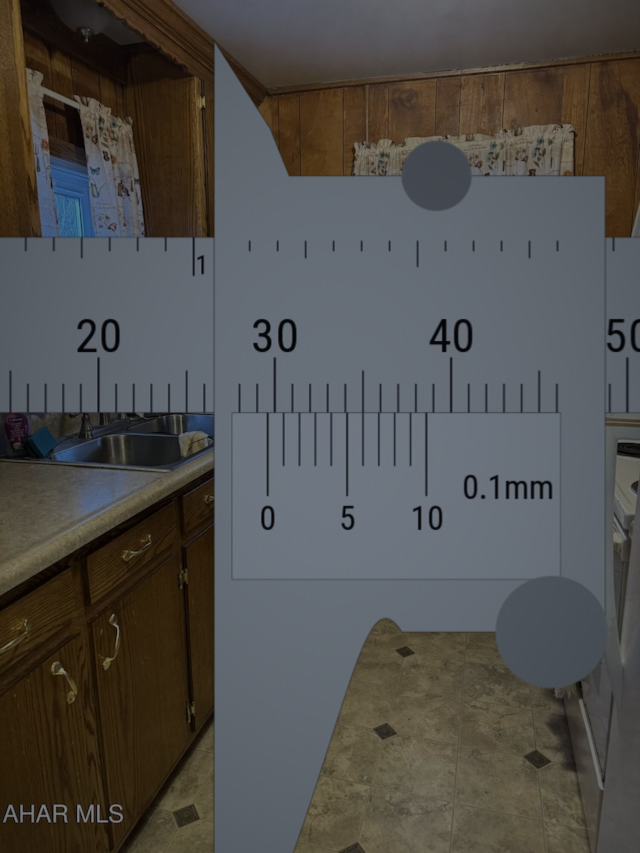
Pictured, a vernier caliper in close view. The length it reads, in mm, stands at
29.6 mm
